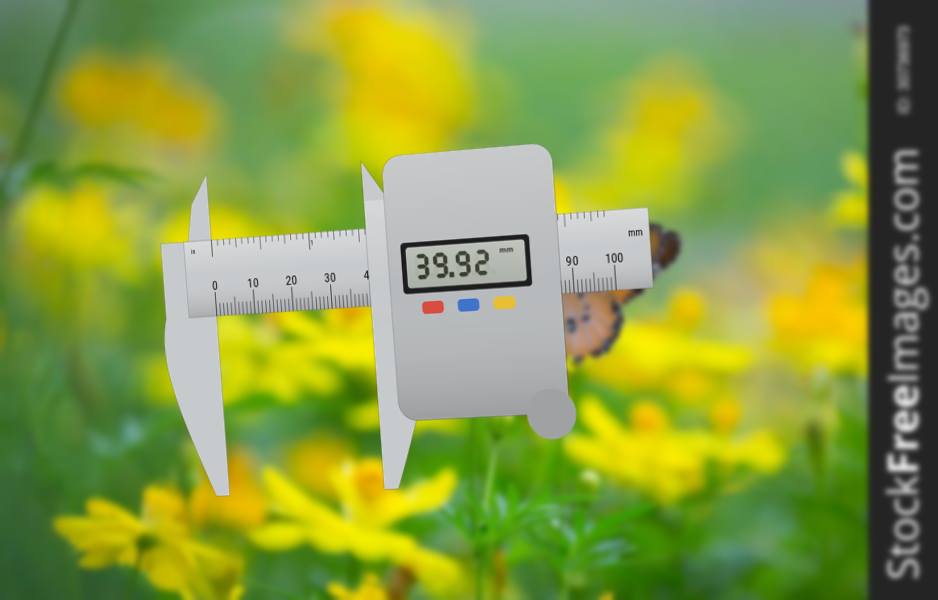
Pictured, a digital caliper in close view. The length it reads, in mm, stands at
39.92 mm
